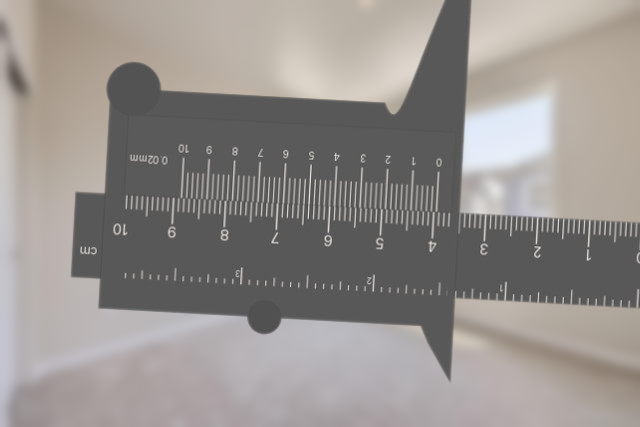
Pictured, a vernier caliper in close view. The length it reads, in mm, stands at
39.5 mm
